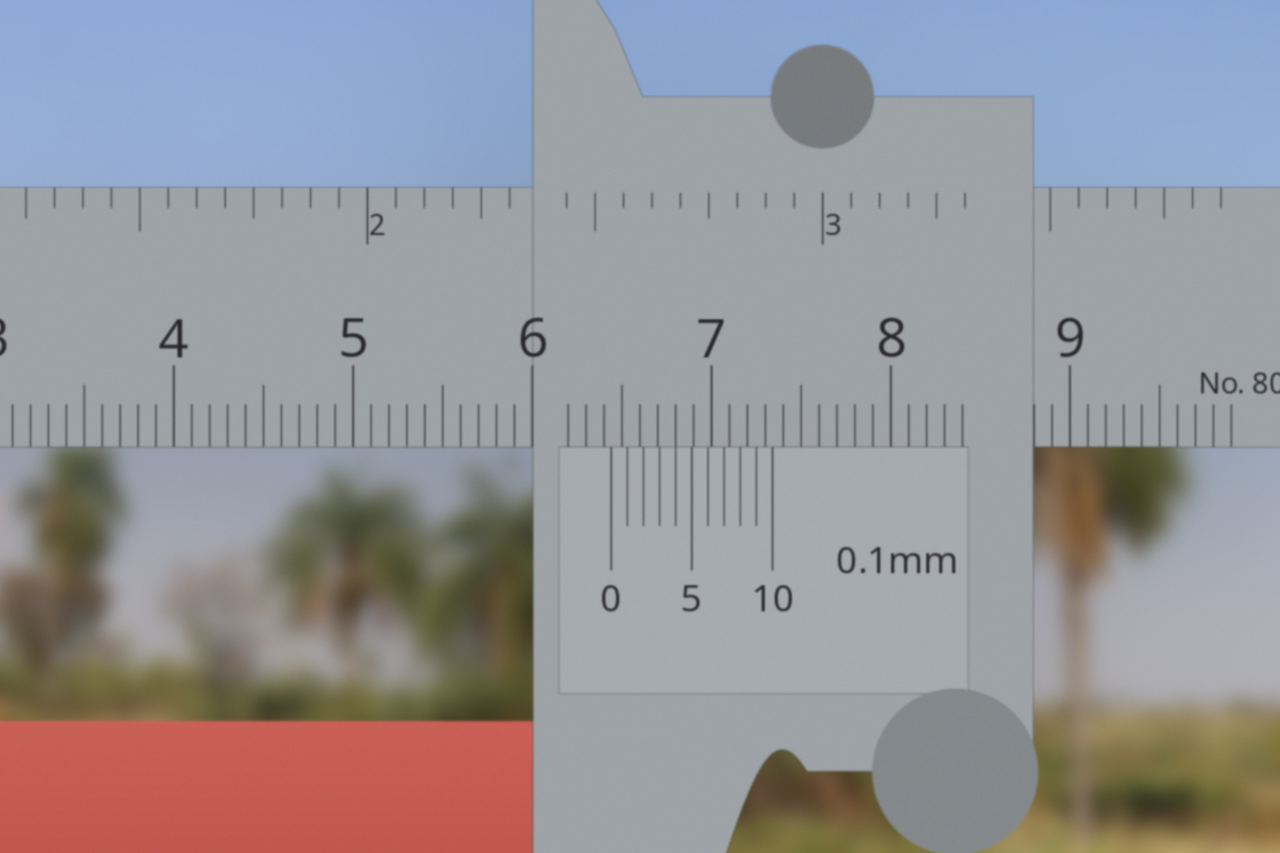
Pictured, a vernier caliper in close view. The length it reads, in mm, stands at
64.4 mm
